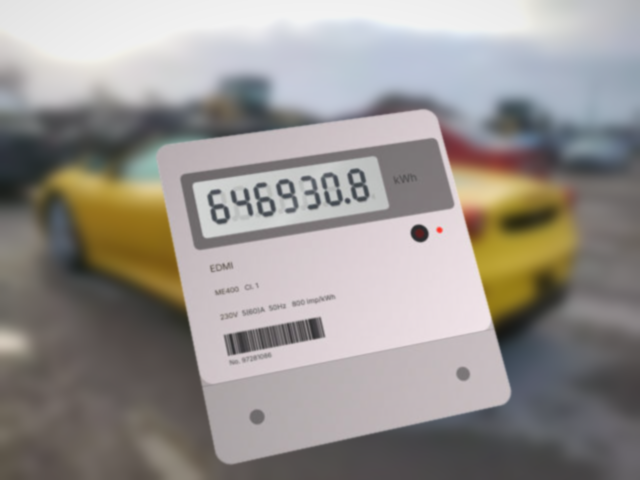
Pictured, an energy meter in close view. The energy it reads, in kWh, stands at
646930.8 kWh
